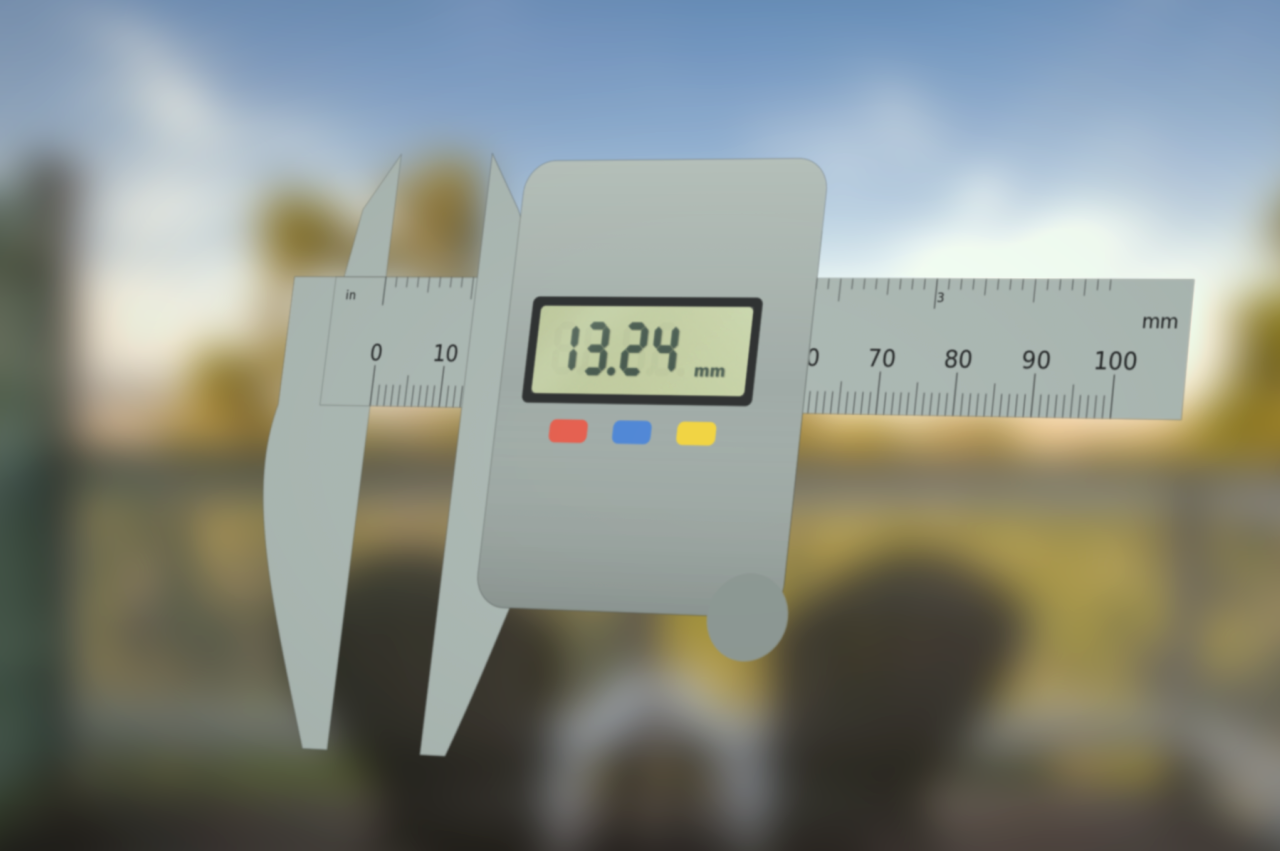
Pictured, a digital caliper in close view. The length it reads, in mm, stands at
13.24 mm
